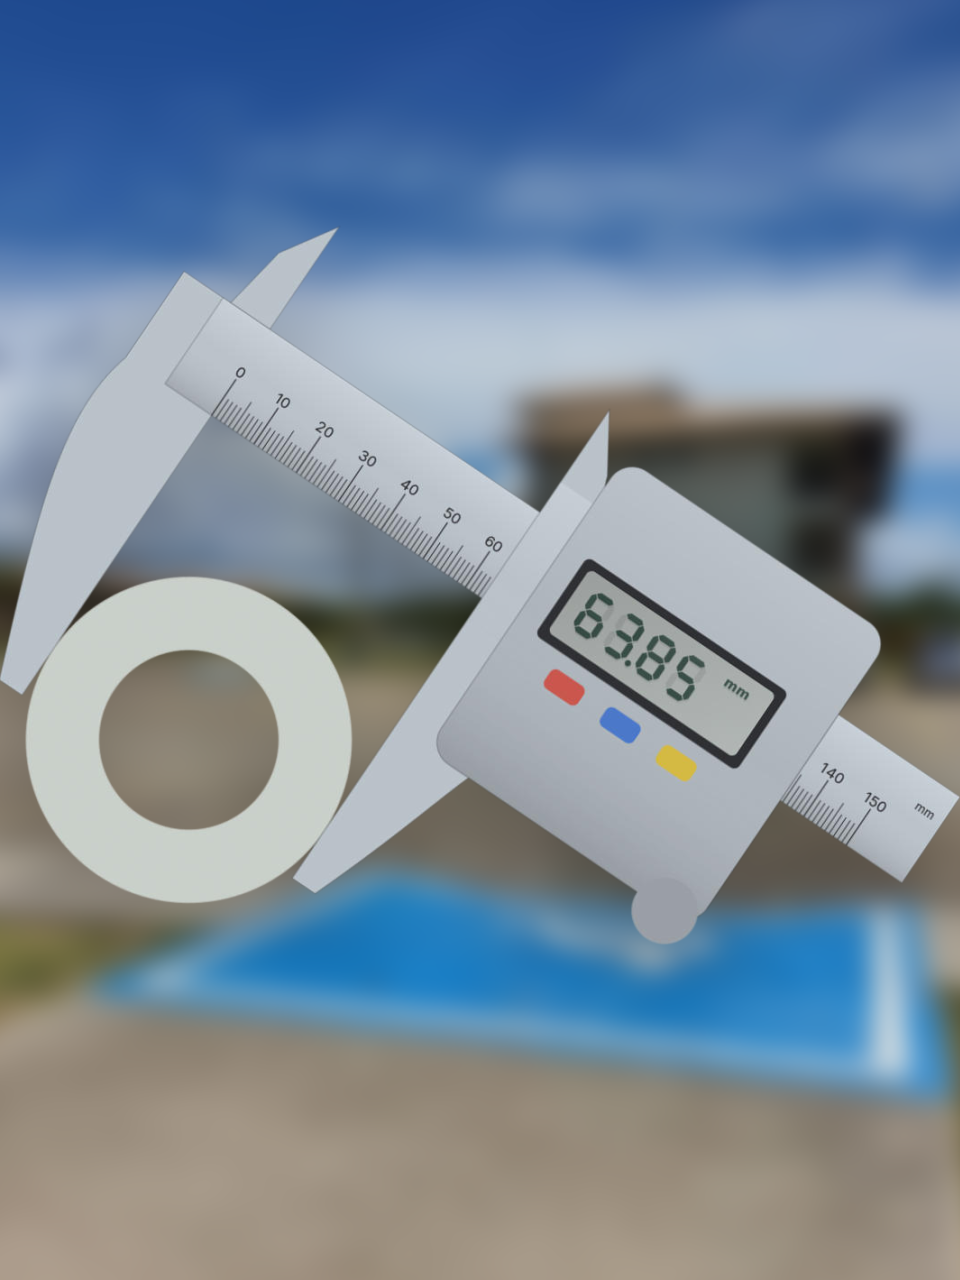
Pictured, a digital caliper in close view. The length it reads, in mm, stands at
63.85 mm
